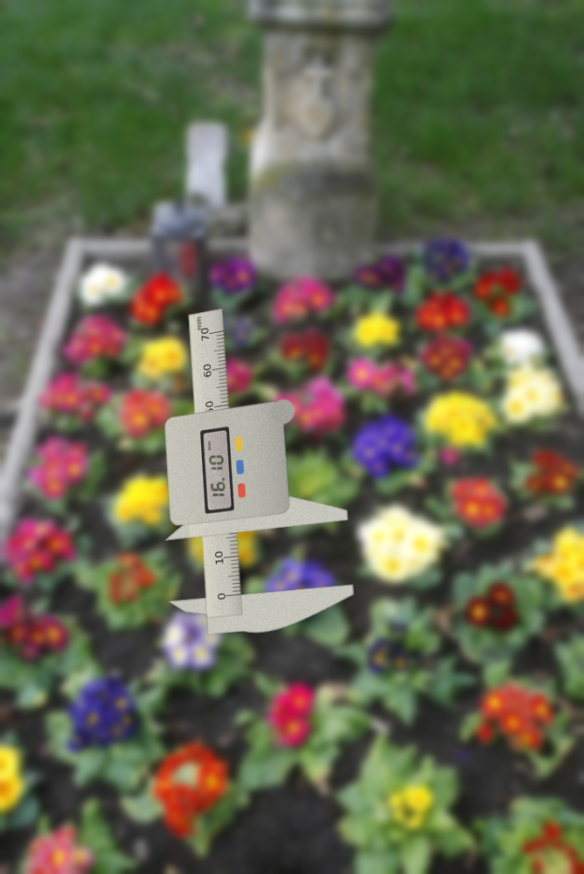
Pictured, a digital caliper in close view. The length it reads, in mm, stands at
16.10 mm
